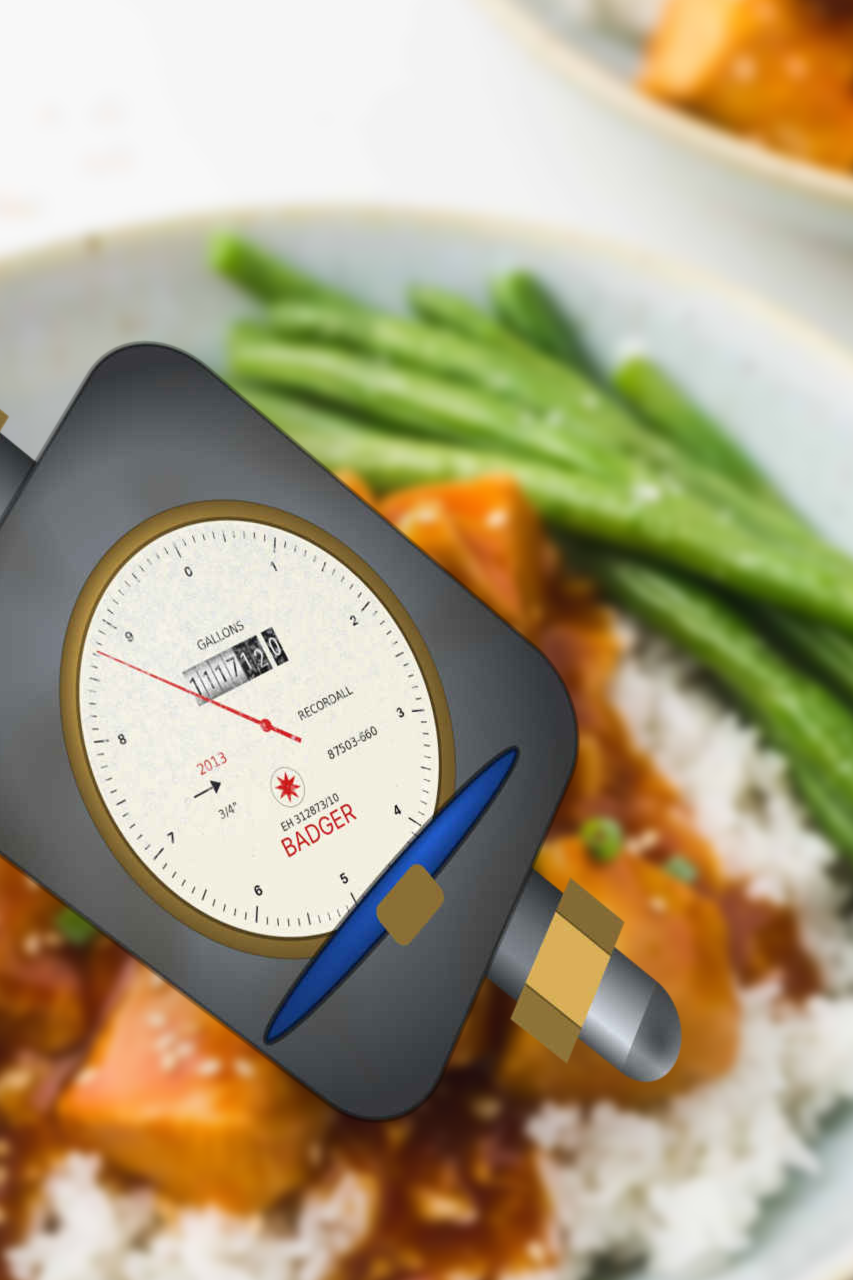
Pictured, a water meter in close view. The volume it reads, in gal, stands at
1117118.7 gal
